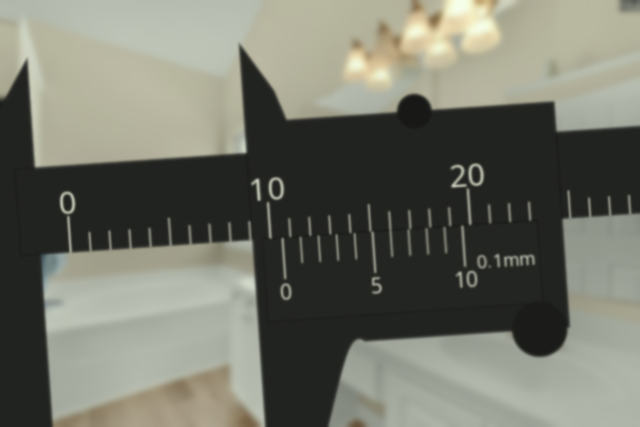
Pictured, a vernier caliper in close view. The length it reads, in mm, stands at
10.6 mm
